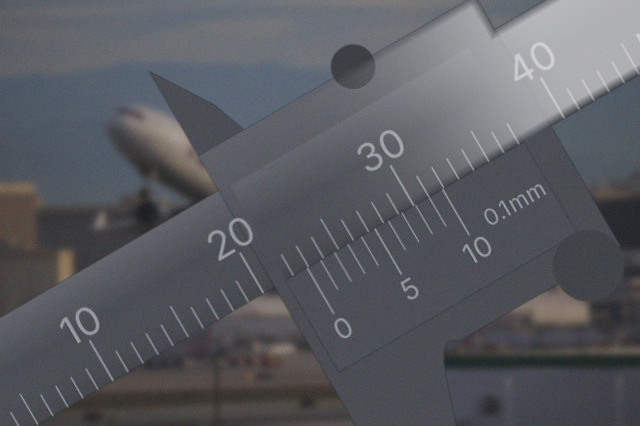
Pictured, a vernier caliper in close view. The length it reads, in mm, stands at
22.9 mm
